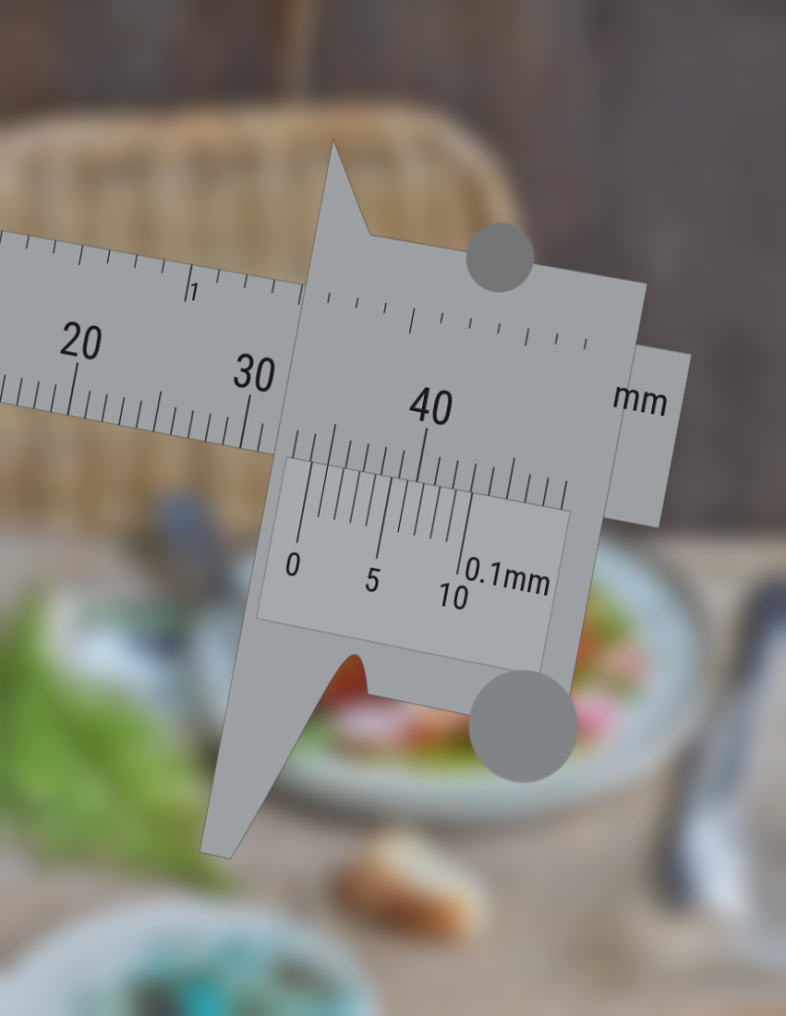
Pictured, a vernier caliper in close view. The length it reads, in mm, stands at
34.1 mm
